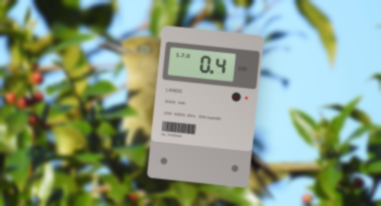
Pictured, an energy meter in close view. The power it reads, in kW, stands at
0.4 kW
